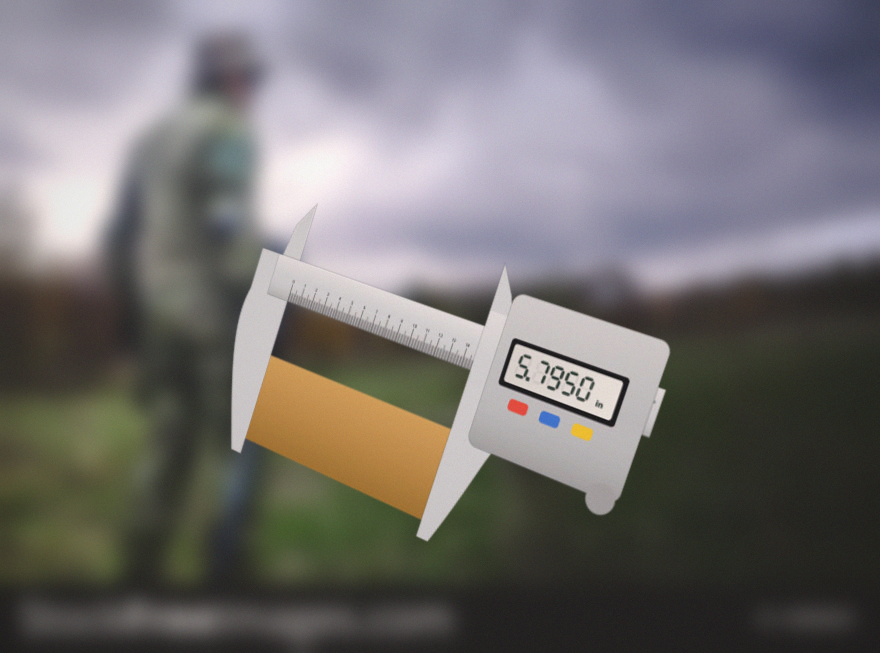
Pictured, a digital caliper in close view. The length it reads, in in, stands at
5.7950 in
